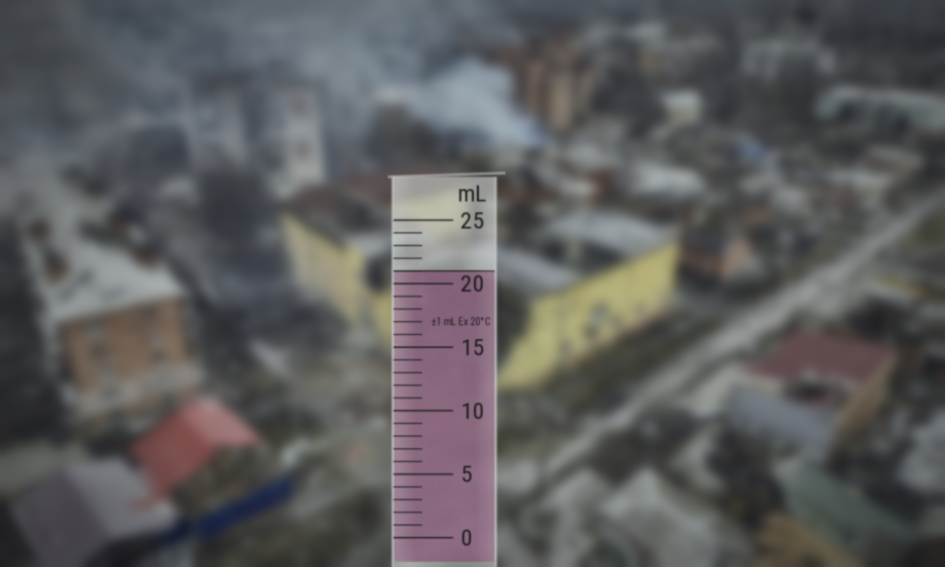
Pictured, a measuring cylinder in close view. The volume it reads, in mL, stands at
21 mL
